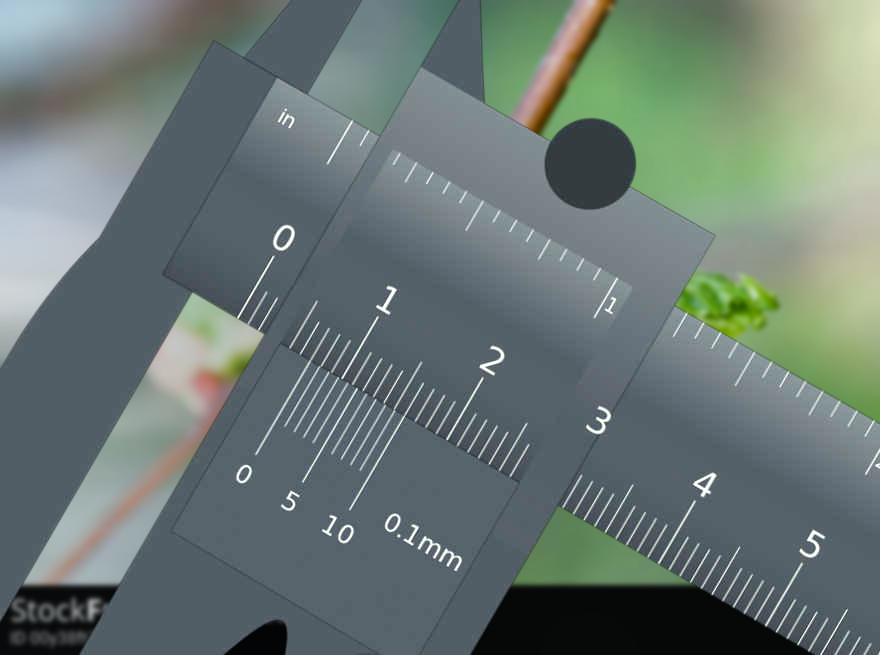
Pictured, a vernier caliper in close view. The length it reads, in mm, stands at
7.0 mm
